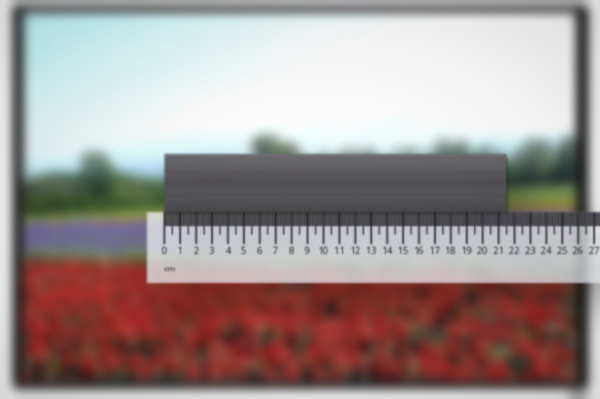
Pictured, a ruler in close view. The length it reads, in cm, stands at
21.5 cm
